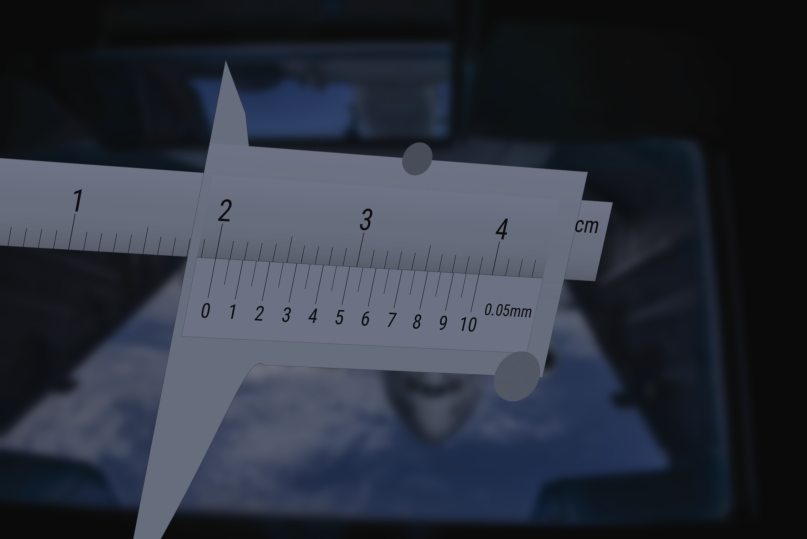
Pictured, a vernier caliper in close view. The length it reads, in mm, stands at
20.0 mm
